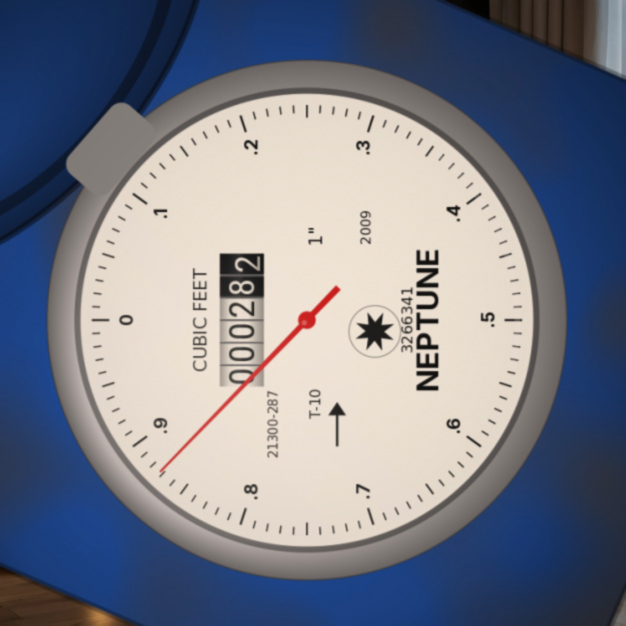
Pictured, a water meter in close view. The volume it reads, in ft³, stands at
281.87 ft³
